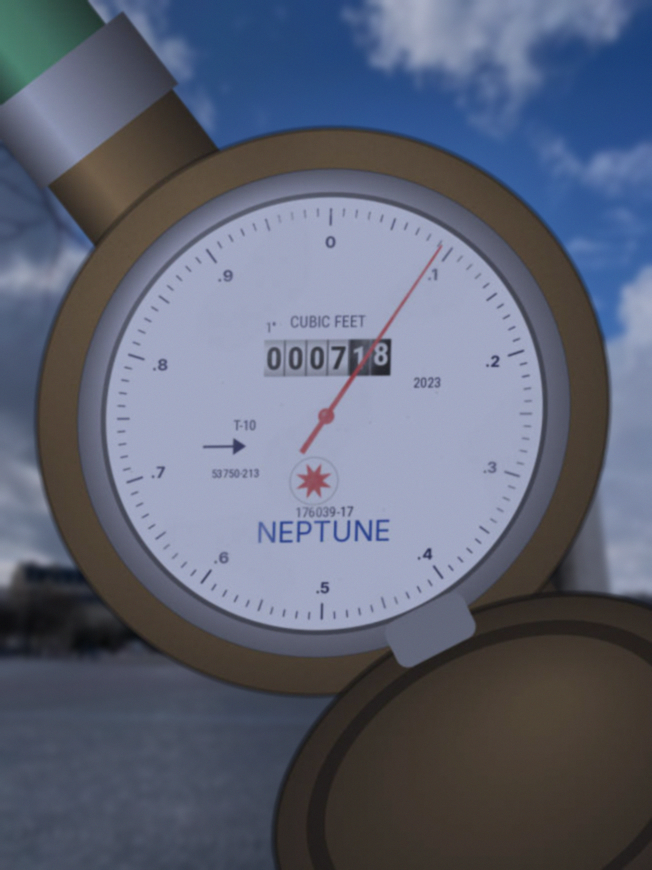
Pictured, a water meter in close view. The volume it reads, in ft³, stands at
718.09 ft³
